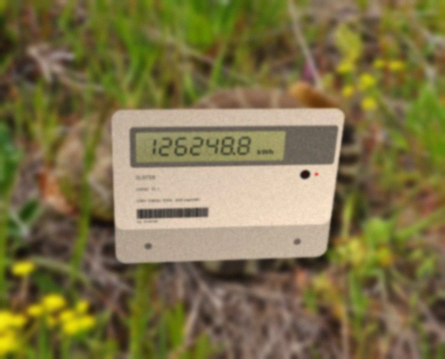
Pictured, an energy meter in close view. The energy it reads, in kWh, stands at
126248.8 kWh
